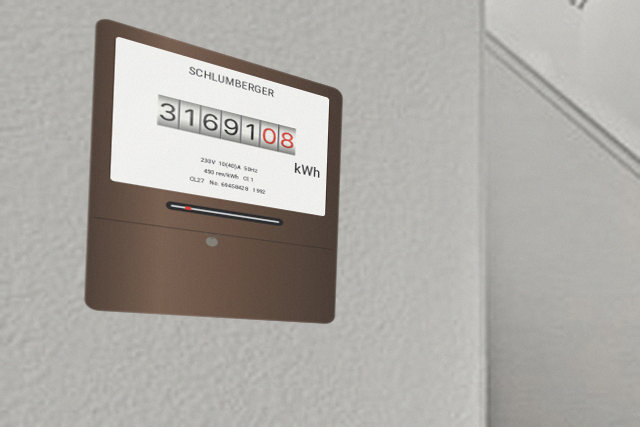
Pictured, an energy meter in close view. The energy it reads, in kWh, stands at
31691.08 kWh
